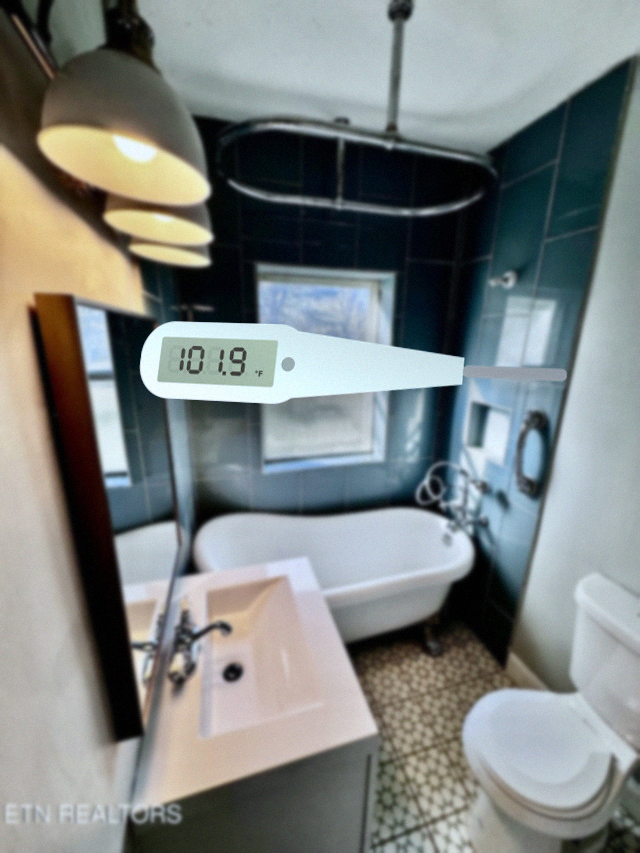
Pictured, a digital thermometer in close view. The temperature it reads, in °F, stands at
101.9 °F
